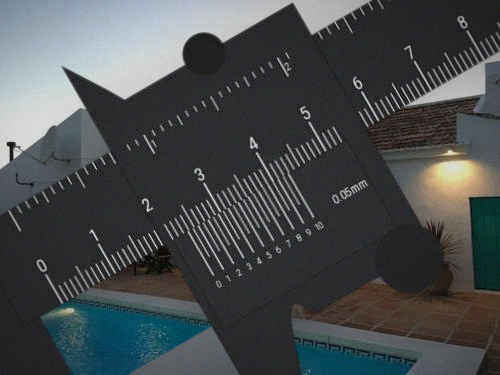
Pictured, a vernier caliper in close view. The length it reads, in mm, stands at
23.8 mm
